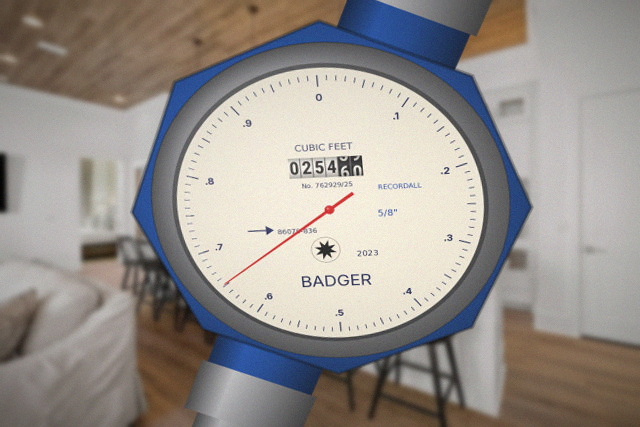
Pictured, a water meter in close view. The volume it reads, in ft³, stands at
25459.65 ft³
